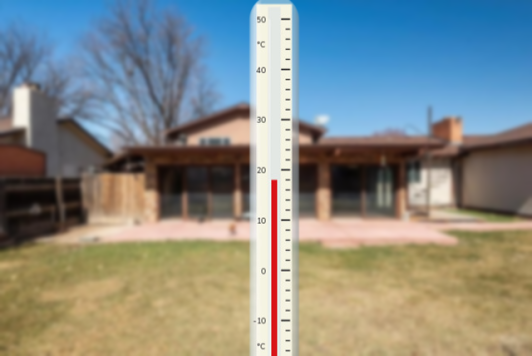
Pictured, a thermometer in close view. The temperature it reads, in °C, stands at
18 °C
